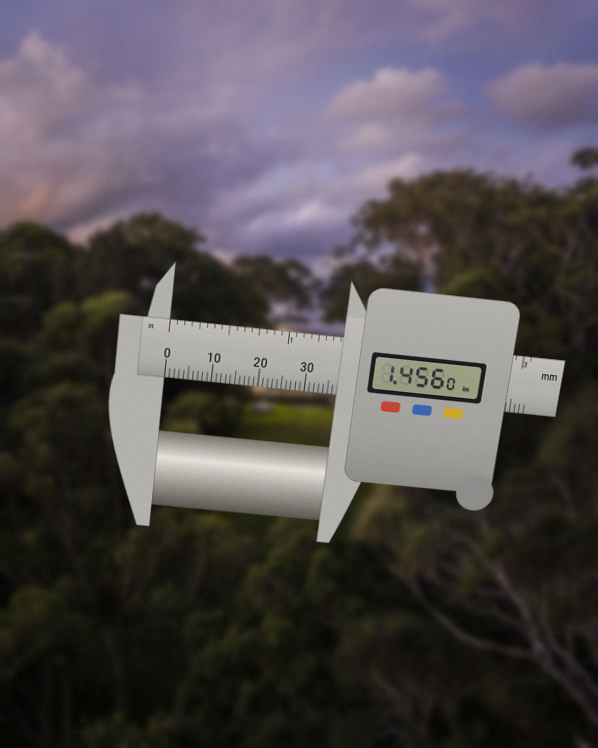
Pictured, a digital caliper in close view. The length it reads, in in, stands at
1.4560 in
